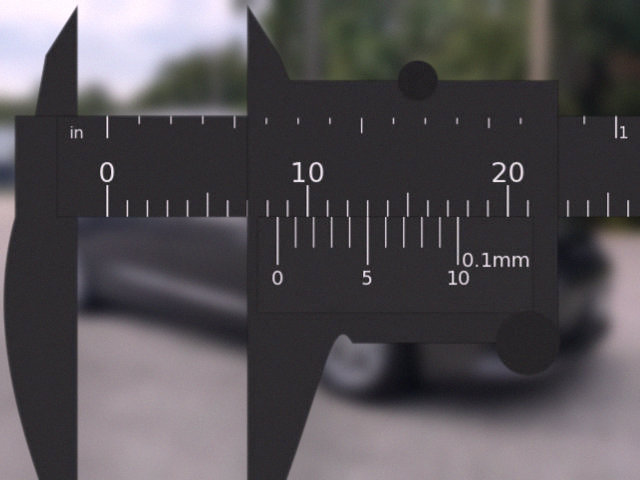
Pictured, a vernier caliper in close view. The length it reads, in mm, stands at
8.5 mm
